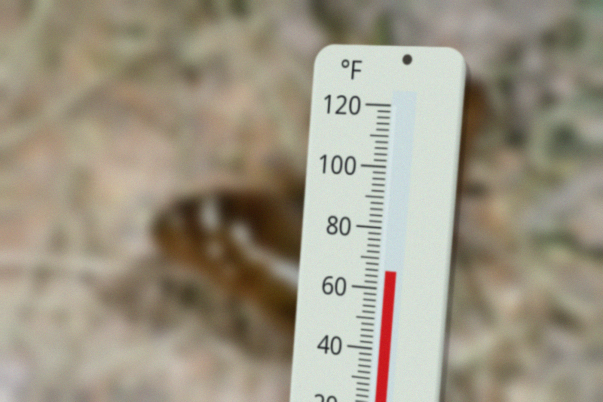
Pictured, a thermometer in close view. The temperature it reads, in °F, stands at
66 °F
